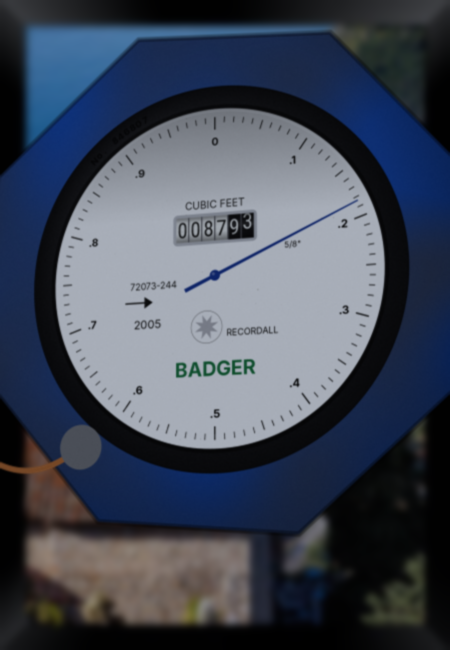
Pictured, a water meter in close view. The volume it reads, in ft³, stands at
8793.18 ft³
